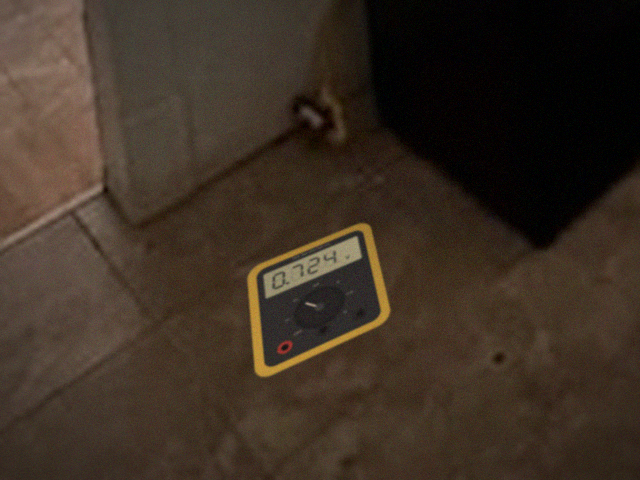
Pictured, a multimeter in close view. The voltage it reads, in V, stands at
0.724 V
